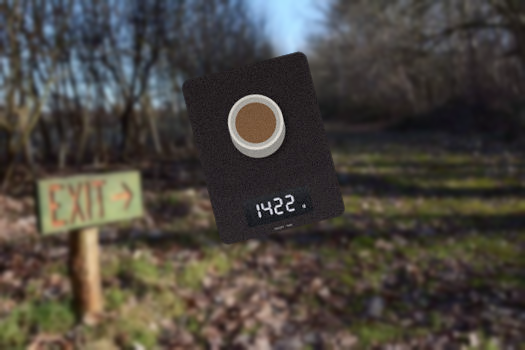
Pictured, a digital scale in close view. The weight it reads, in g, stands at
1422 g
